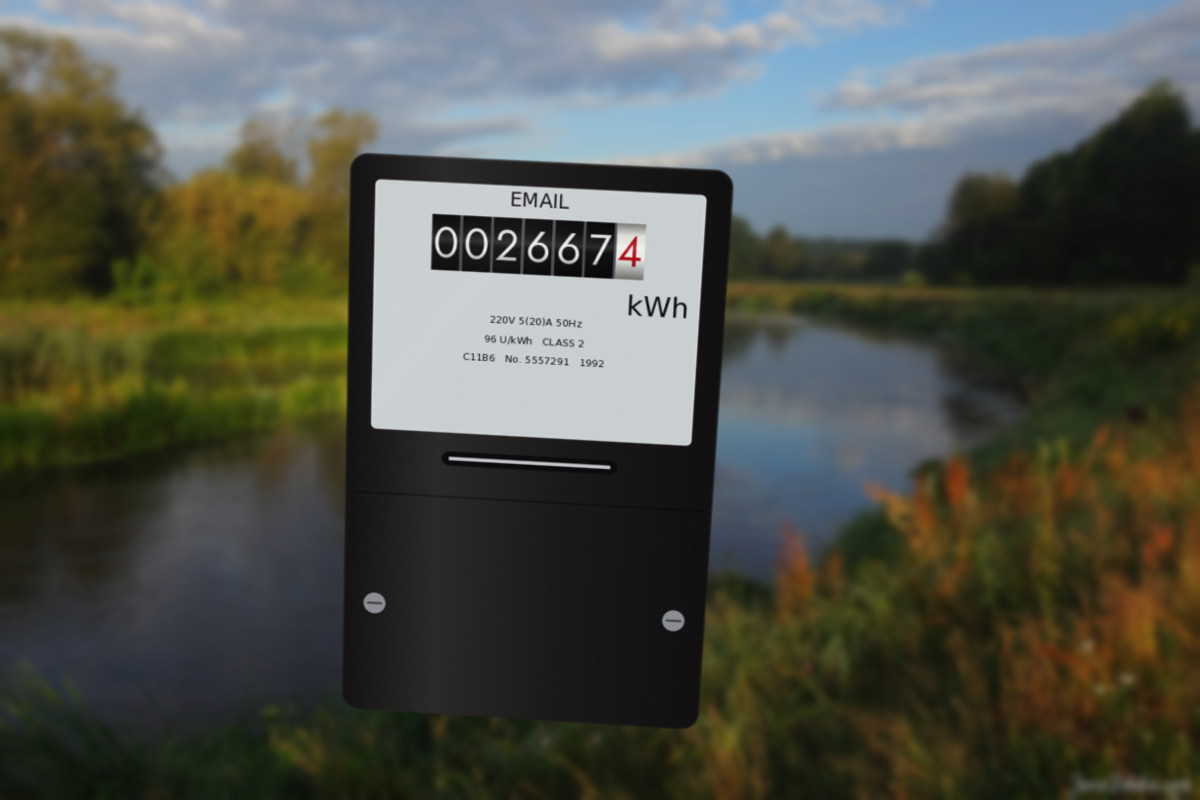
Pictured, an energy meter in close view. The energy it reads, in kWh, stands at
2667.4 kWh
